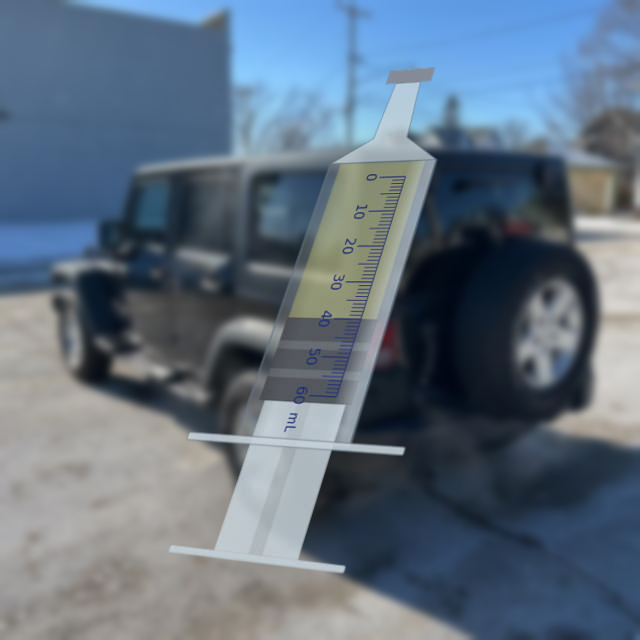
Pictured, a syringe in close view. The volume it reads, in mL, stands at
40 mL
